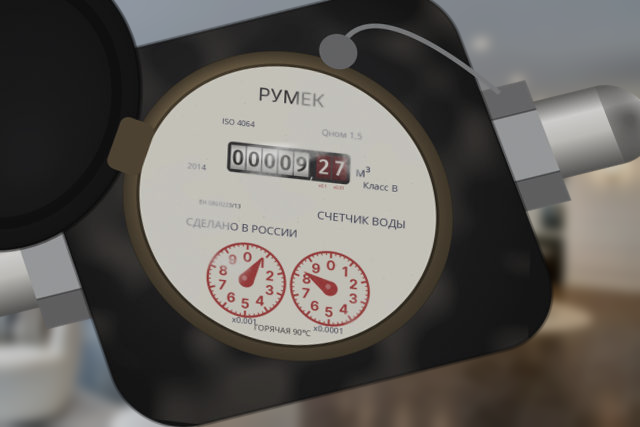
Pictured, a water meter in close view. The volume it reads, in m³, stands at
9.2708 m³
